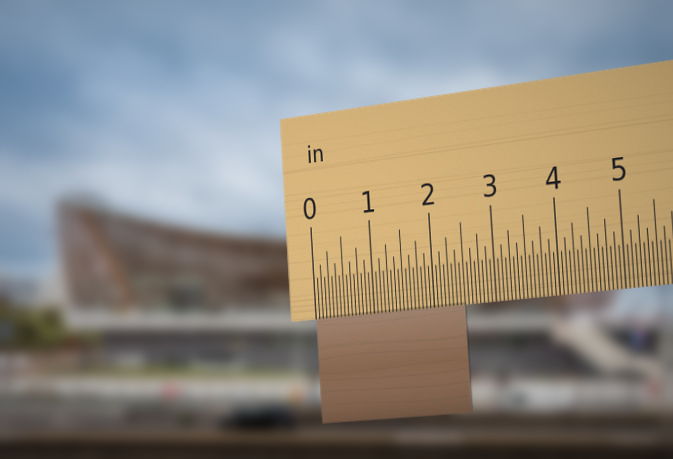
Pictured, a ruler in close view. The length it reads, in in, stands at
2.5 in
